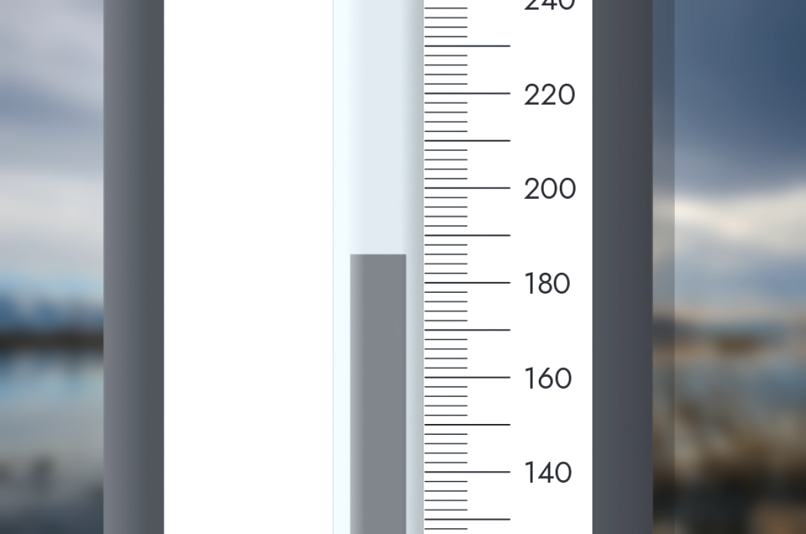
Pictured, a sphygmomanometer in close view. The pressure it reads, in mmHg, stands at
186 mmHg
